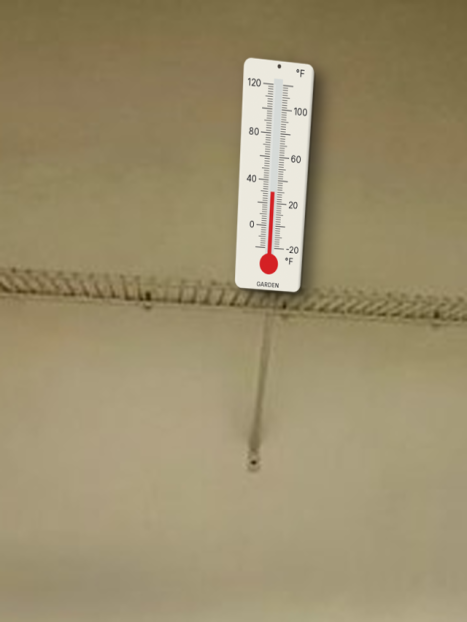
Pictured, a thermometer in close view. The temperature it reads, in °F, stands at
30 °F
